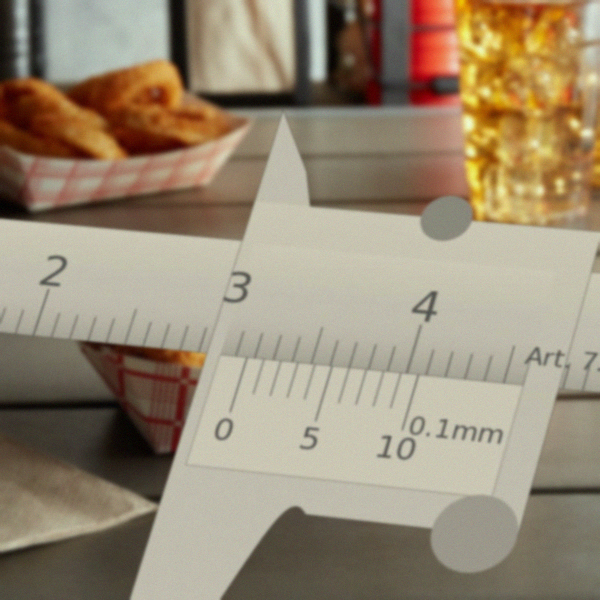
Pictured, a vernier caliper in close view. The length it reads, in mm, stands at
31.6 mm
